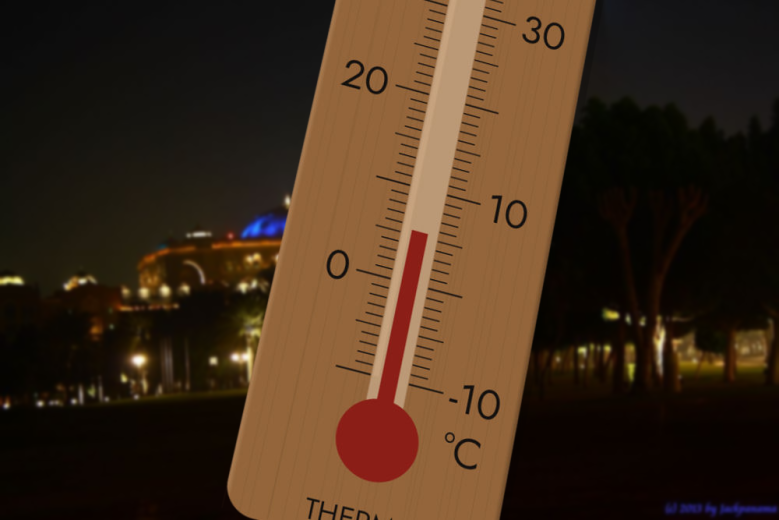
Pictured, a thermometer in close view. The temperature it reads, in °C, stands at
5.5 °C
